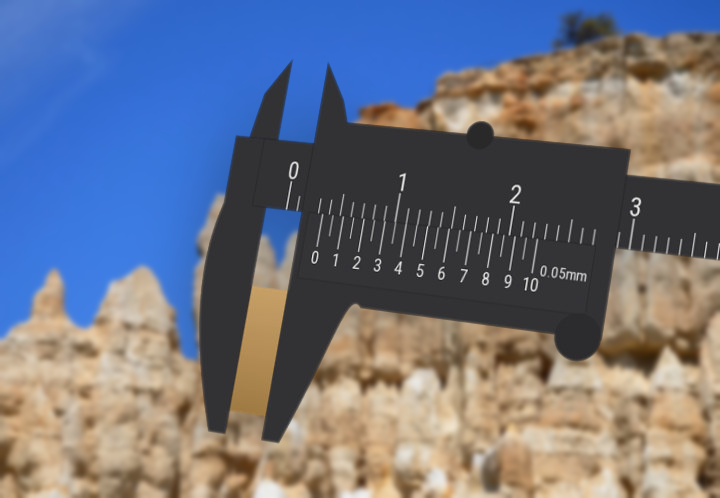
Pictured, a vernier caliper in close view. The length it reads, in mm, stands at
3.4 mm
